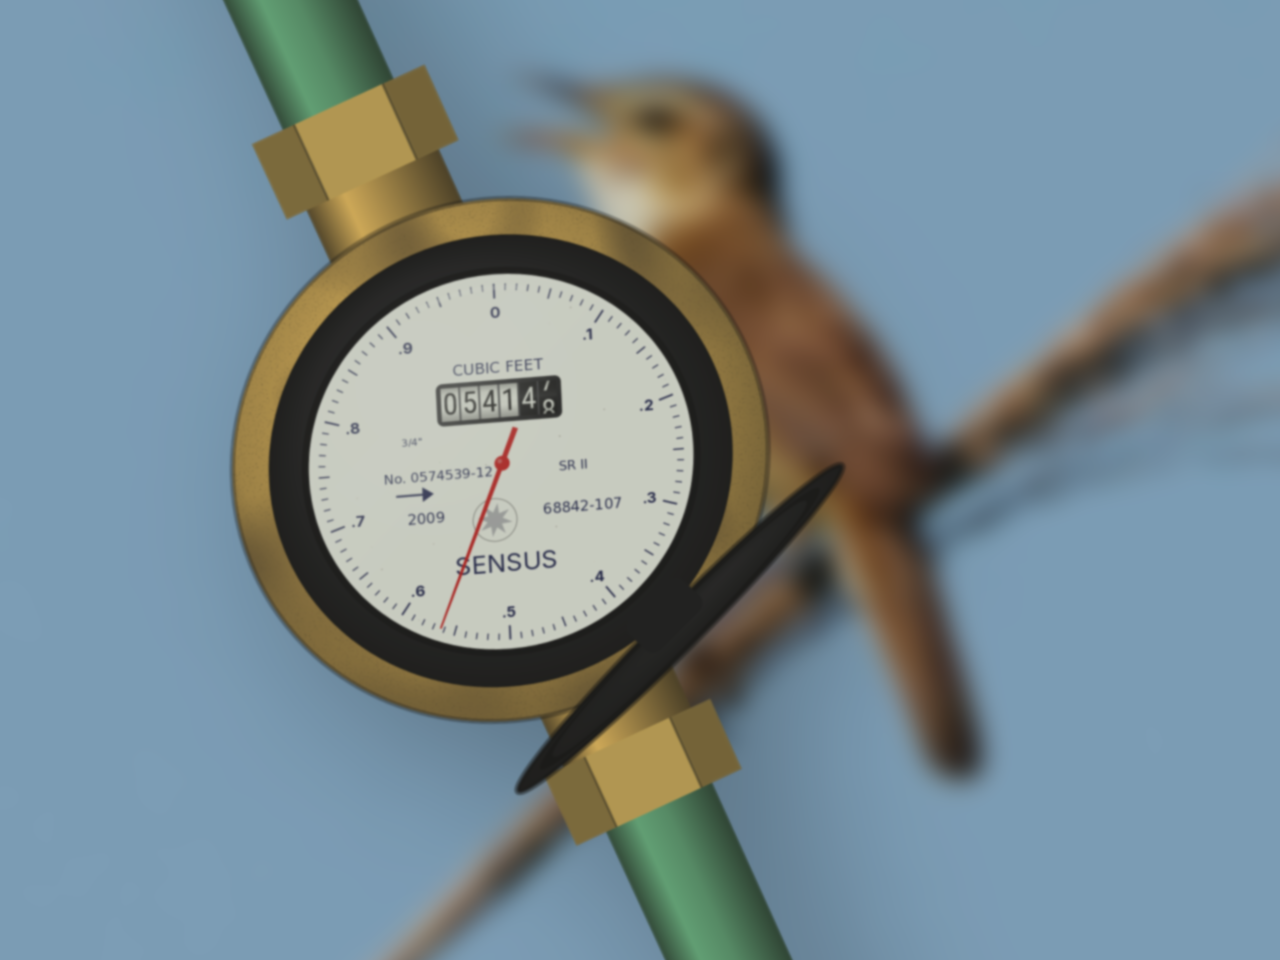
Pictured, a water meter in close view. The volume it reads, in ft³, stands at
54147.56 ft³
